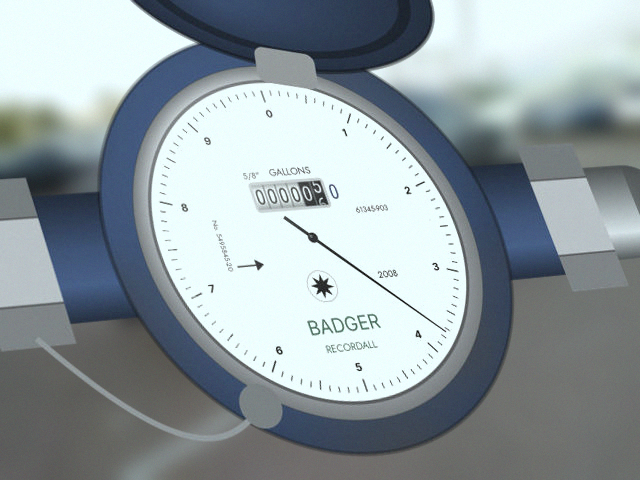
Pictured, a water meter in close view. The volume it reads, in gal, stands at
53.7 gal
